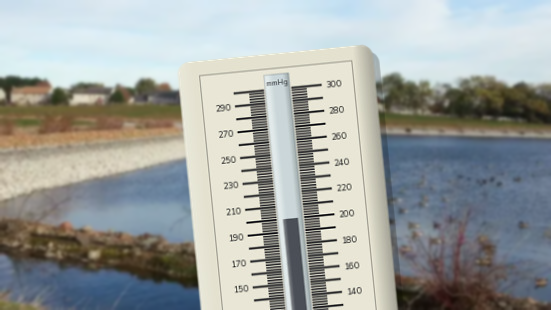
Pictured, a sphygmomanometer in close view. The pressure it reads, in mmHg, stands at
200 mmHg
